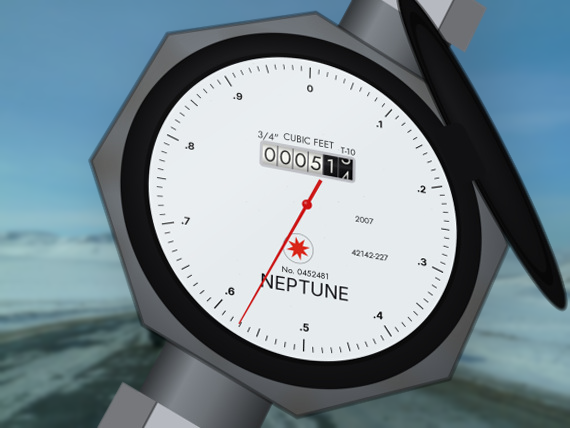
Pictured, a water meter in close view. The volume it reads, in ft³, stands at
513.57 ft³
